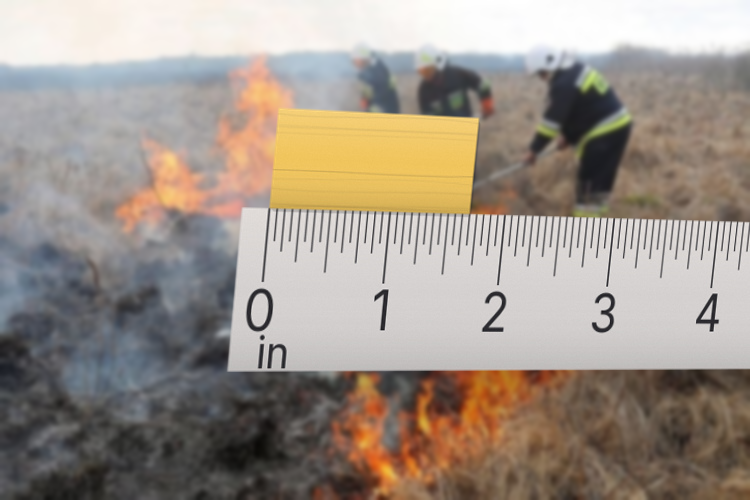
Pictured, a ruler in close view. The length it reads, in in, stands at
1.6875 in
